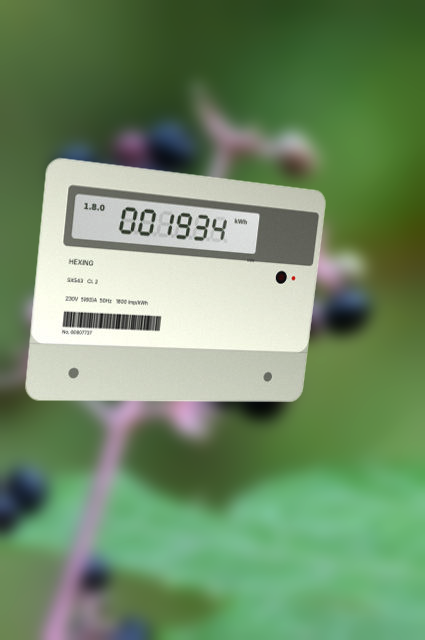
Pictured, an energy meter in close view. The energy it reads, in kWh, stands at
1934 kWh
